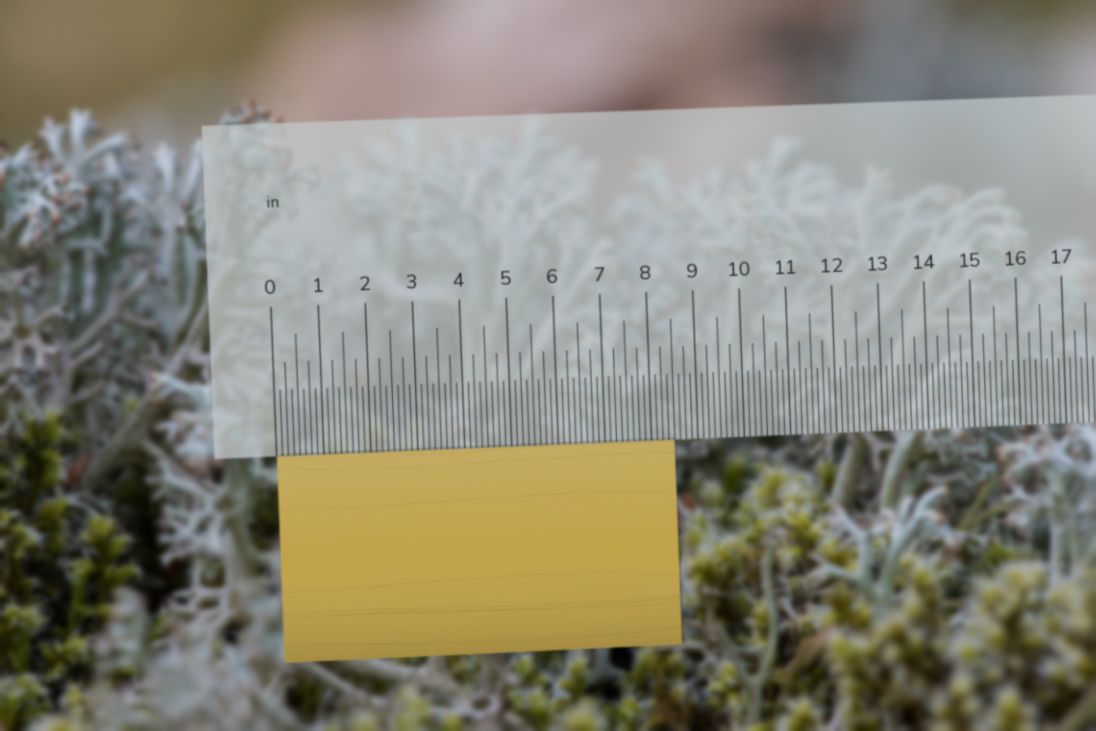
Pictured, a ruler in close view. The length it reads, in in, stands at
8.5 in
